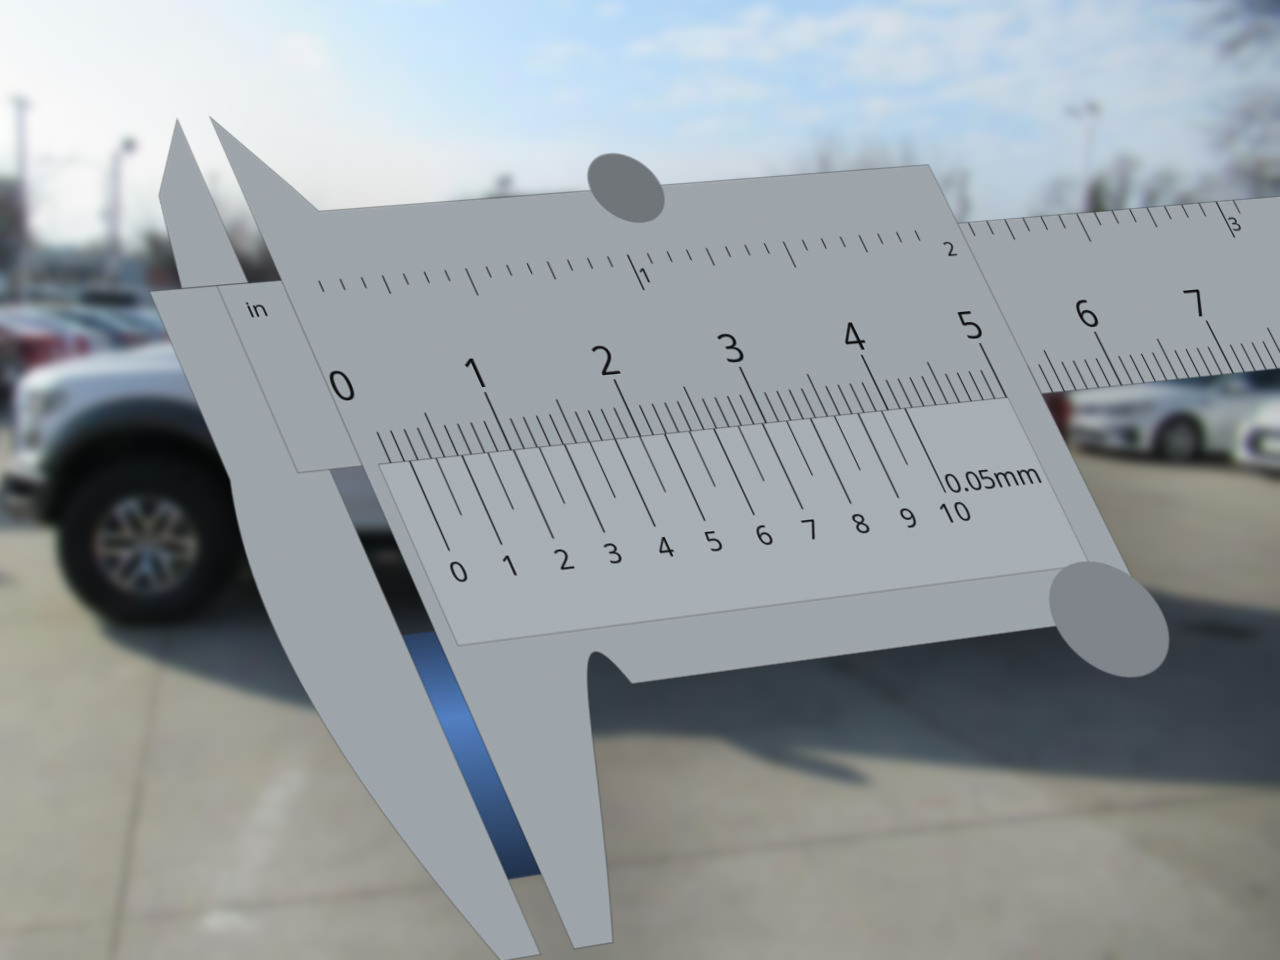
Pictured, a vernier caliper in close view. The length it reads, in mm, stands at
2.4 mm
